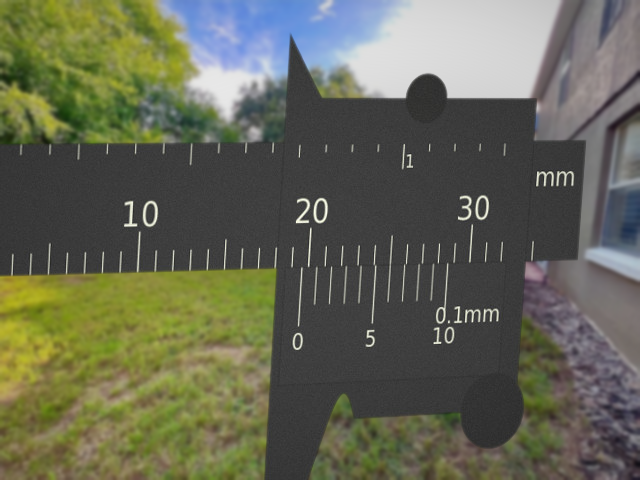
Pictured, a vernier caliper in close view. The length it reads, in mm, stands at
19.6 mm
